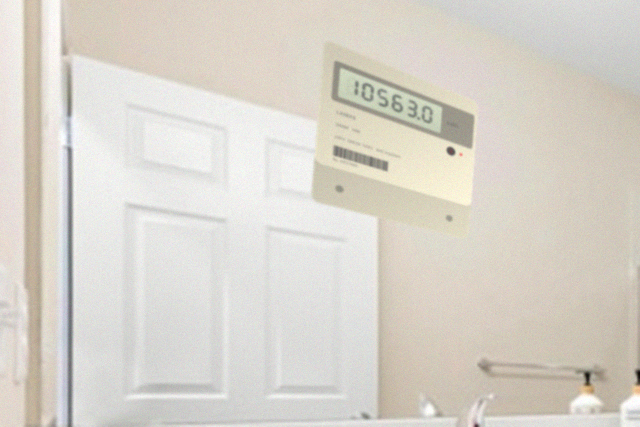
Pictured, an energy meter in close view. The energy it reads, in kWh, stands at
10563.0 kWh
